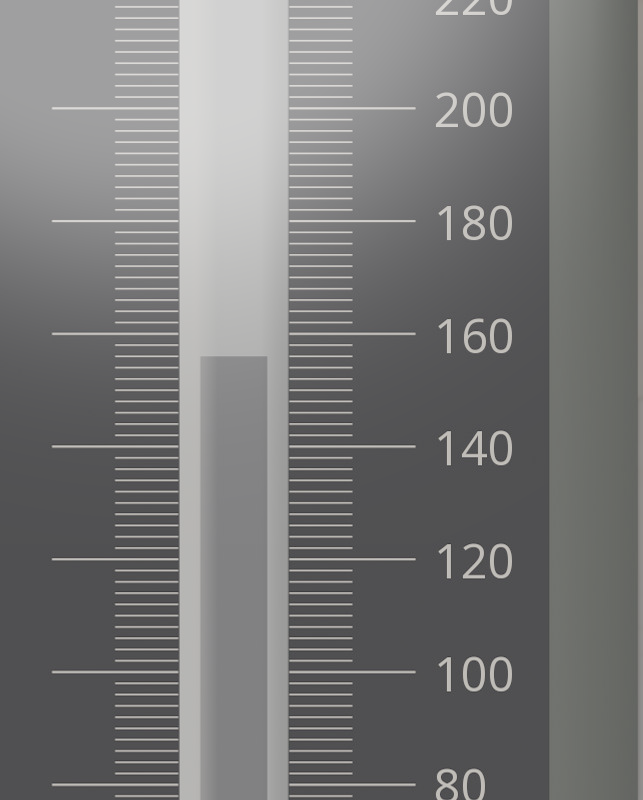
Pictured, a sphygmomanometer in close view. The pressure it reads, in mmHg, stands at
156 mmHg
